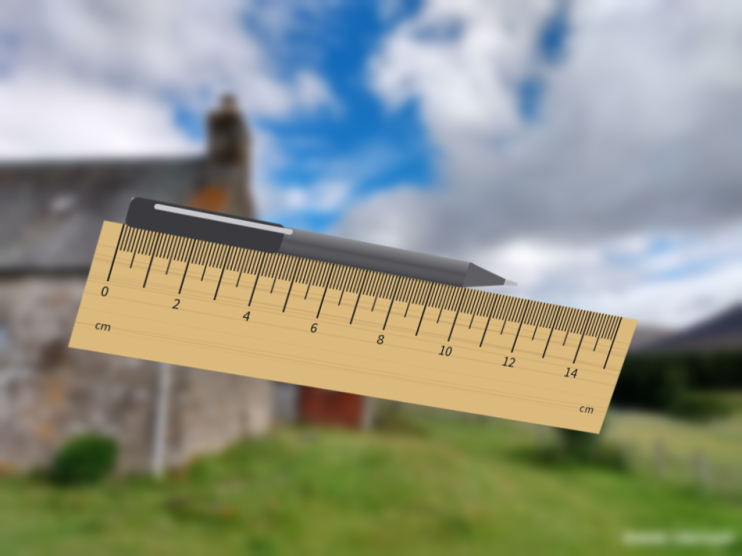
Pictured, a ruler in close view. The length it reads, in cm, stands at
11.5 cm
